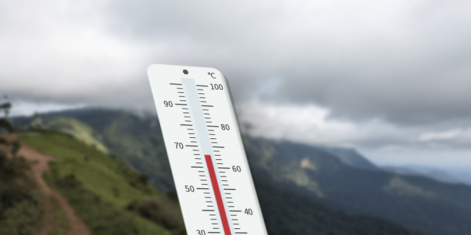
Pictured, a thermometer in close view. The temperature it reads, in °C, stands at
66 °C
